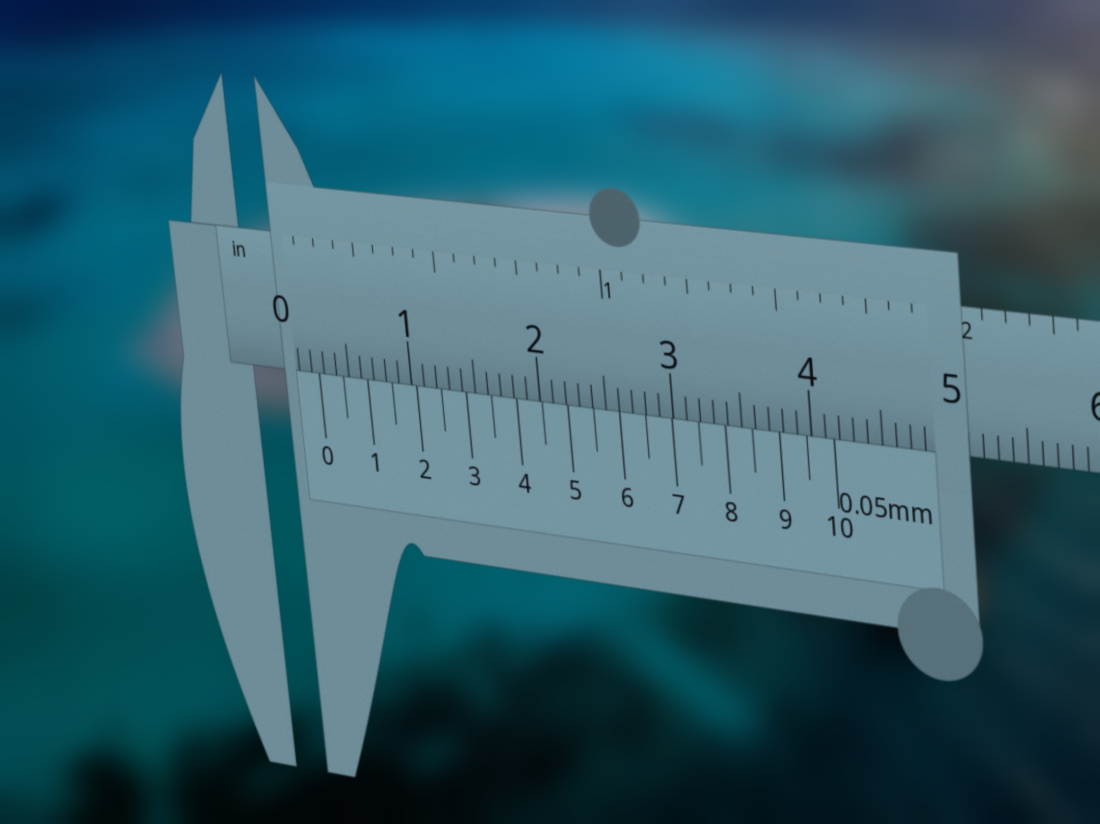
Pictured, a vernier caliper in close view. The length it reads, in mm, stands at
2.6 mm
